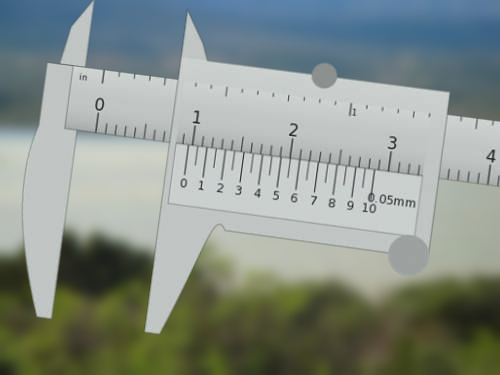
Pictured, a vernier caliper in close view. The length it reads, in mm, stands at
9.6 mm
